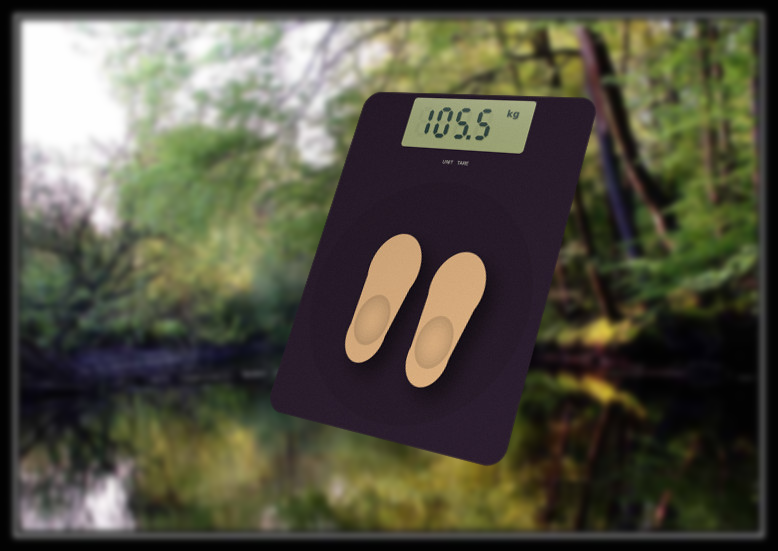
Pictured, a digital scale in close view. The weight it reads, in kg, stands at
105.5 kg
